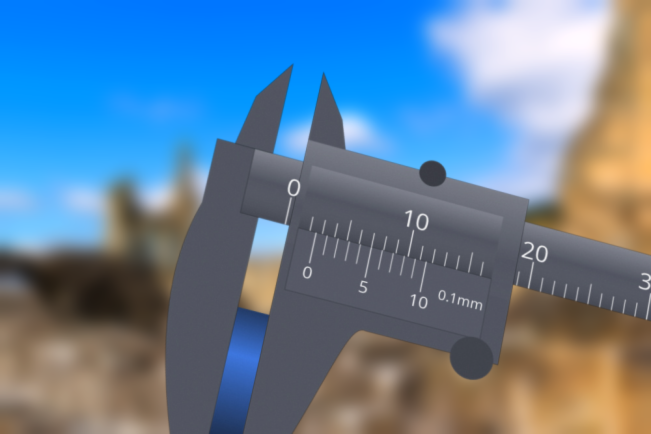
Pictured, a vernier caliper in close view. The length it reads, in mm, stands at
2.5 mm
